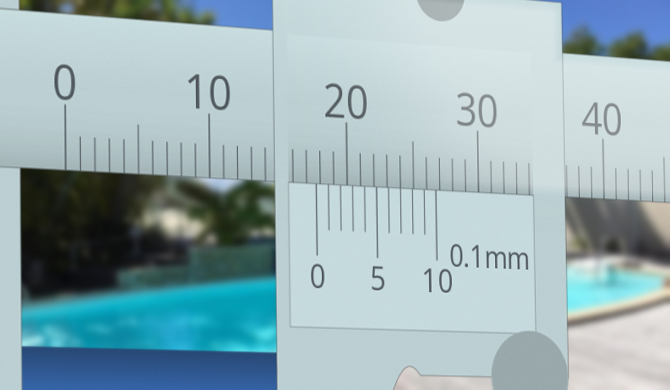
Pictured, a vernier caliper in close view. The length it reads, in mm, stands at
17.7 mm
